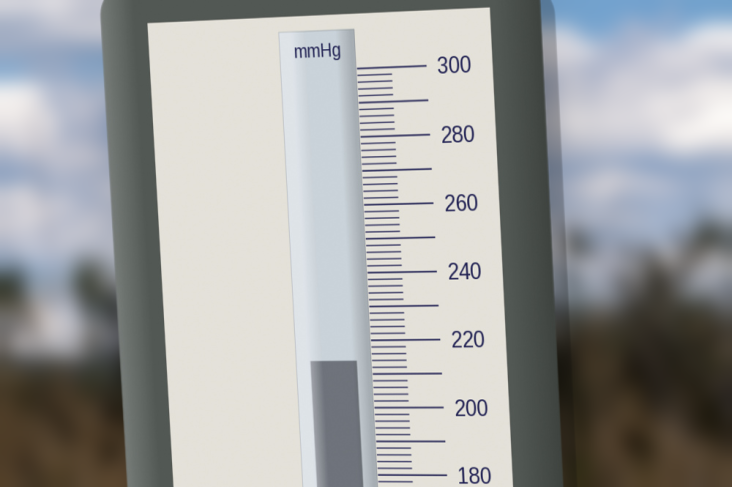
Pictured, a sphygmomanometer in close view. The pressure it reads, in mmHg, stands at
214 mmHg
